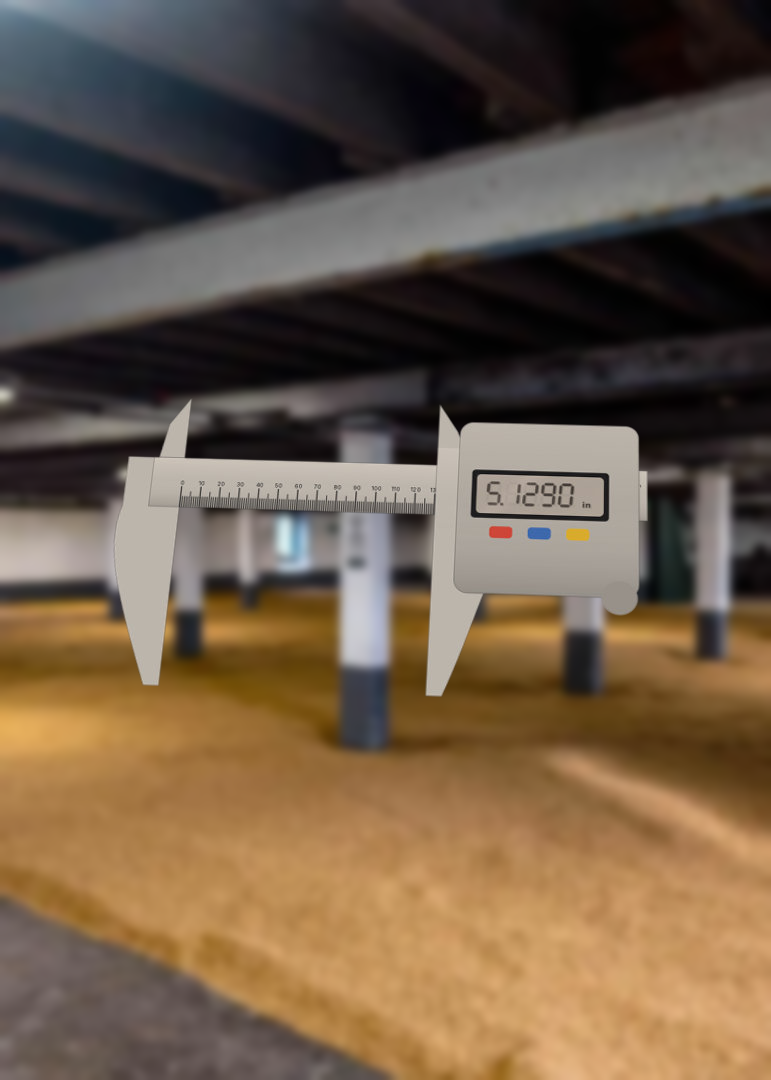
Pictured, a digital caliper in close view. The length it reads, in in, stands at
5.1290 in
